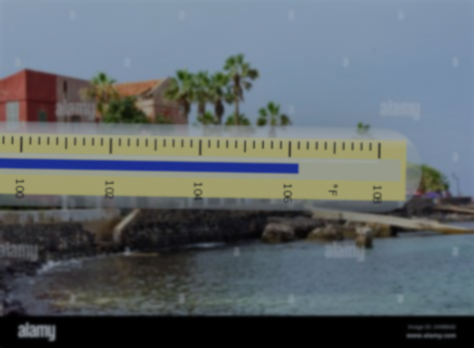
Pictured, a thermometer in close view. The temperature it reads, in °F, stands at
106.2 °F
